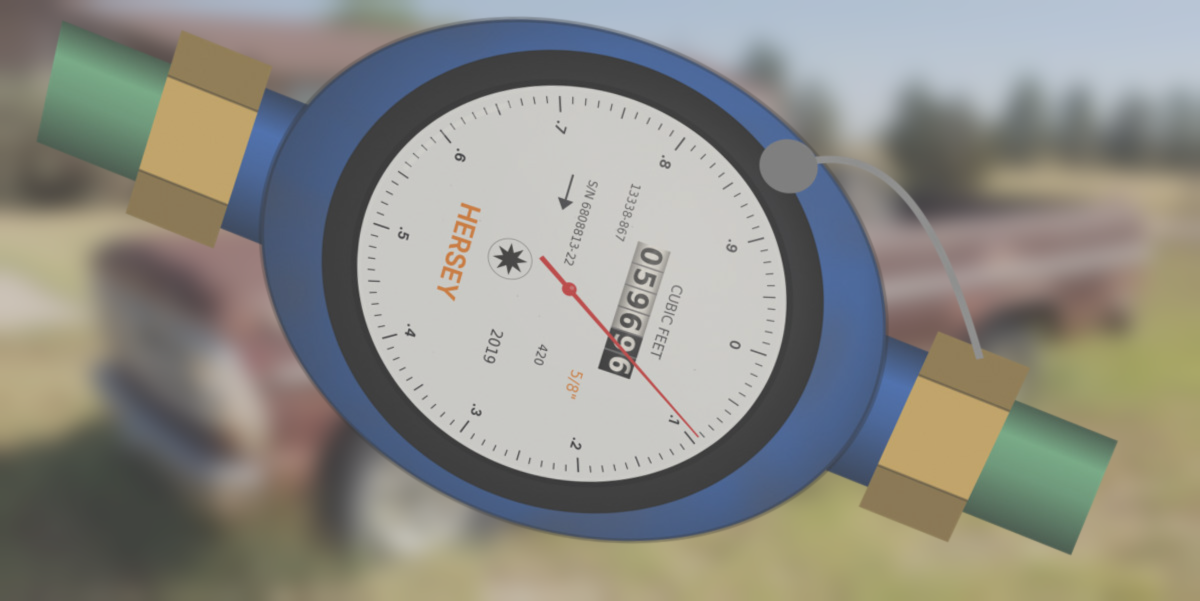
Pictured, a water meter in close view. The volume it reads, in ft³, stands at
59696.09 ft³
